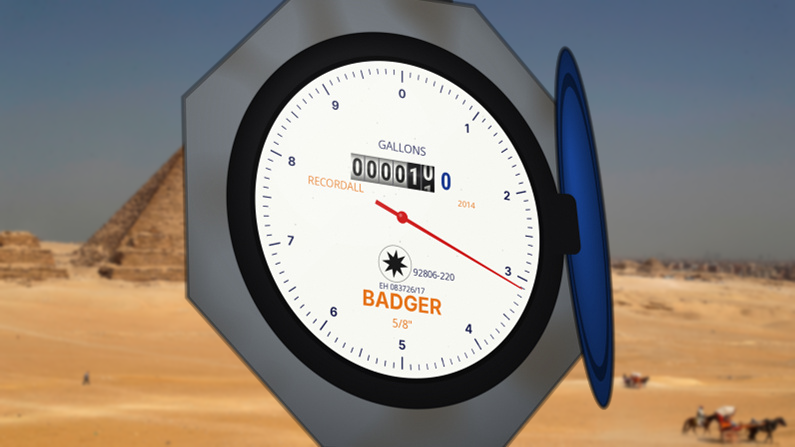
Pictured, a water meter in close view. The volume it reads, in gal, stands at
103.1 gal
